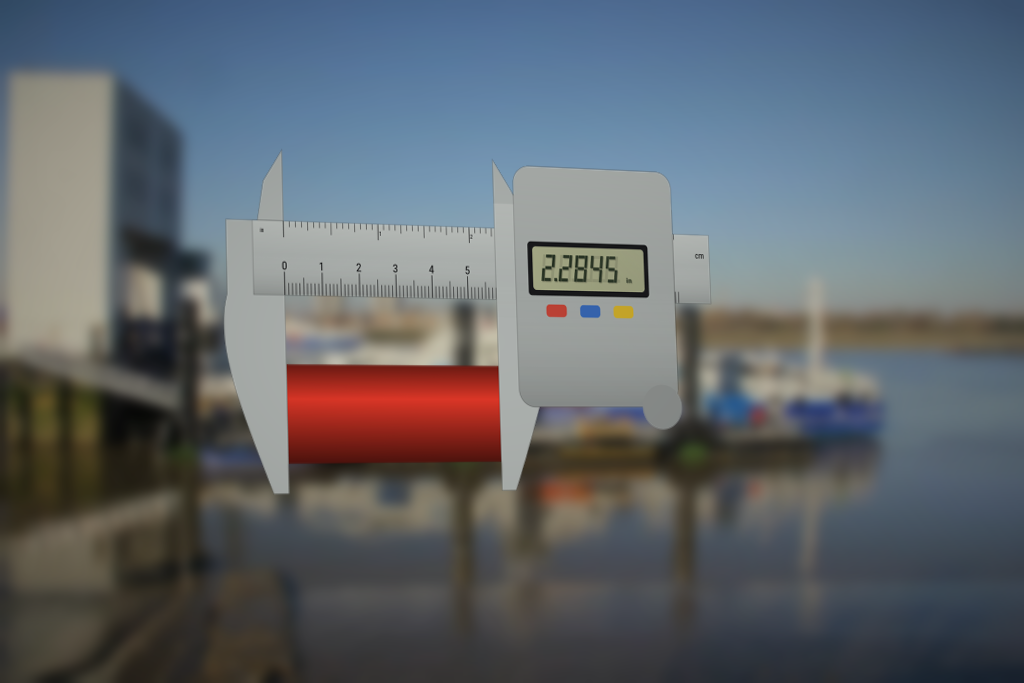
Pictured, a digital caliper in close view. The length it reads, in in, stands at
2.2845 in
